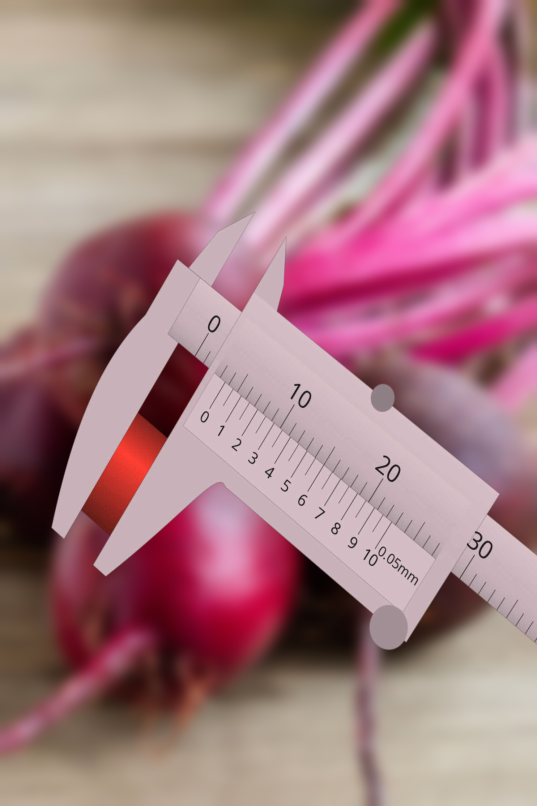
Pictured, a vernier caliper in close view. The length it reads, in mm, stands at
3.6 mm
